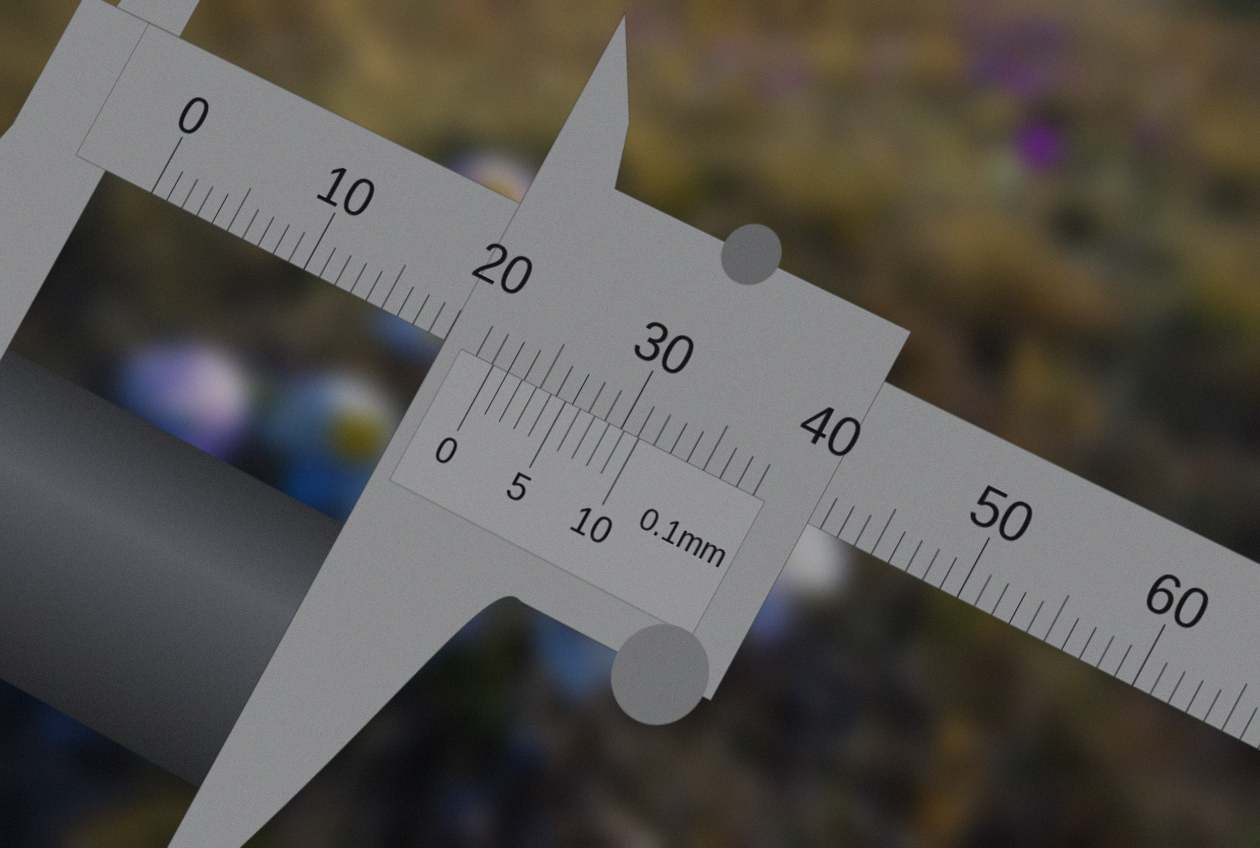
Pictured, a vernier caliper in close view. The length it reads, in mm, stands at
22.1 mm
